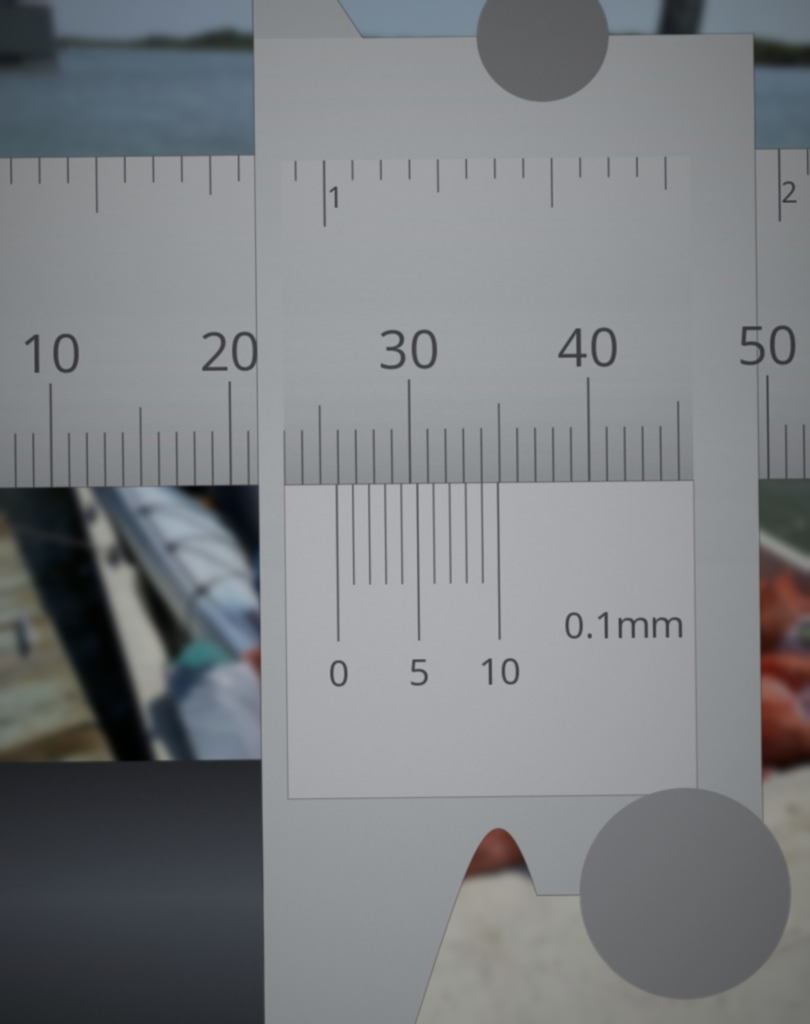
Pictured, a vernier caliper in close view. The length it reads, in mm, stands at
25.9 mm
